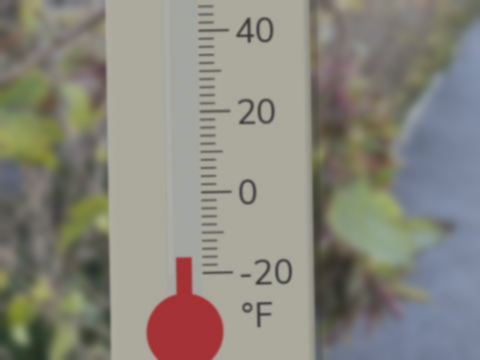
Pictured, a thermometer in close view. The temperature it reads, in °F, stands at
-16 °F
